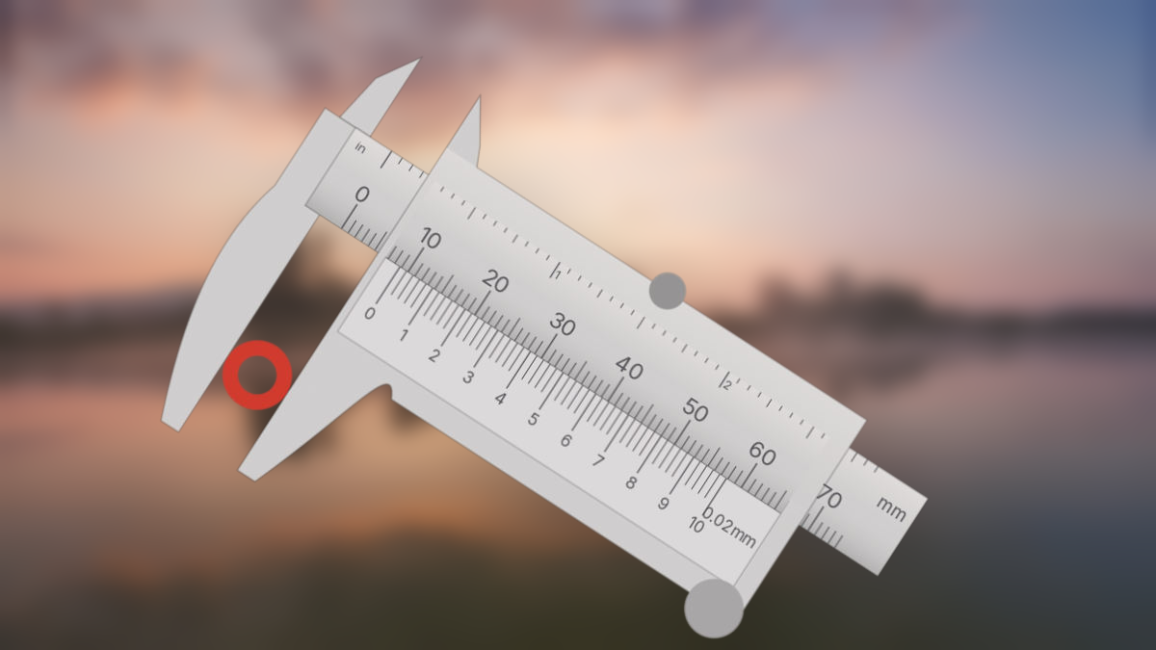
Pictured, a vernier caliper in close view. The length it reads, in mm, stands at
8.8 mm
